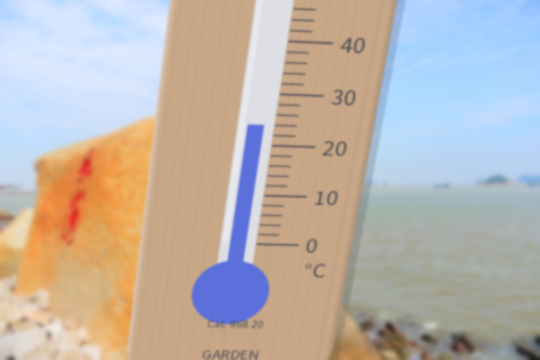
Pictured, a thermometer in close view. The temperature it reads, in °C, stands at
24 °C
